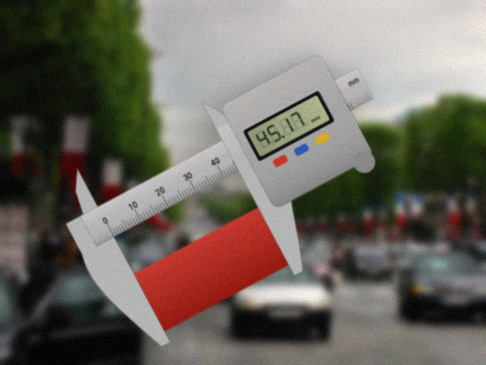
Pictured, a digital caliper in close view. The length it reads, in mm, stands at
45.17 mm
